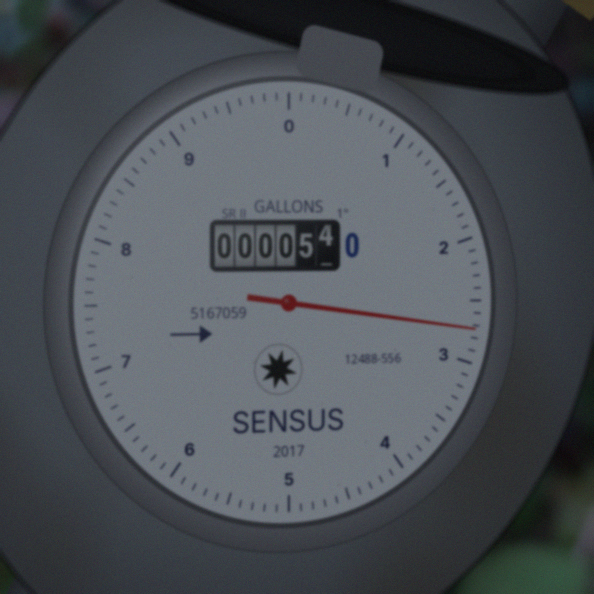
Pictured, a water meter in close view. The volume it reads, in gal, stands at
542.7 gal
